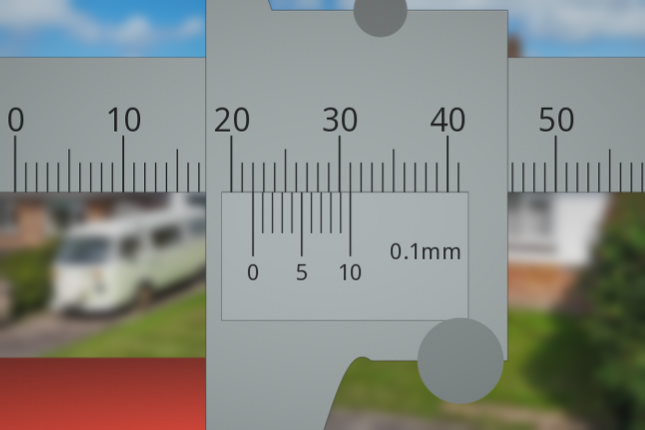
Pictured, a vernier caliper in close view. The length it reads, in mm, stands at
22.0 mm
